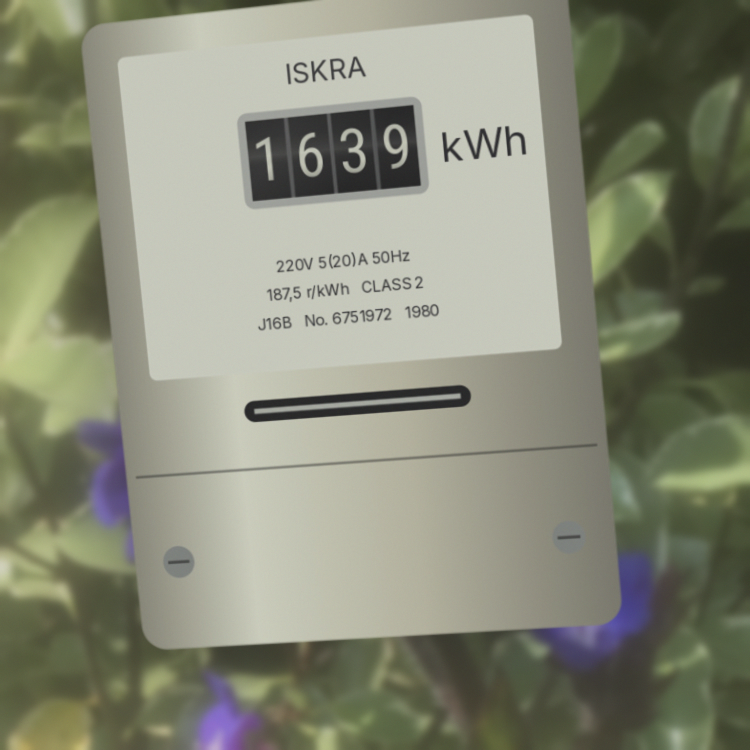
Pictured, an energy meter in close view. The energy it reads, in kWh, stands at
1639 kWh
